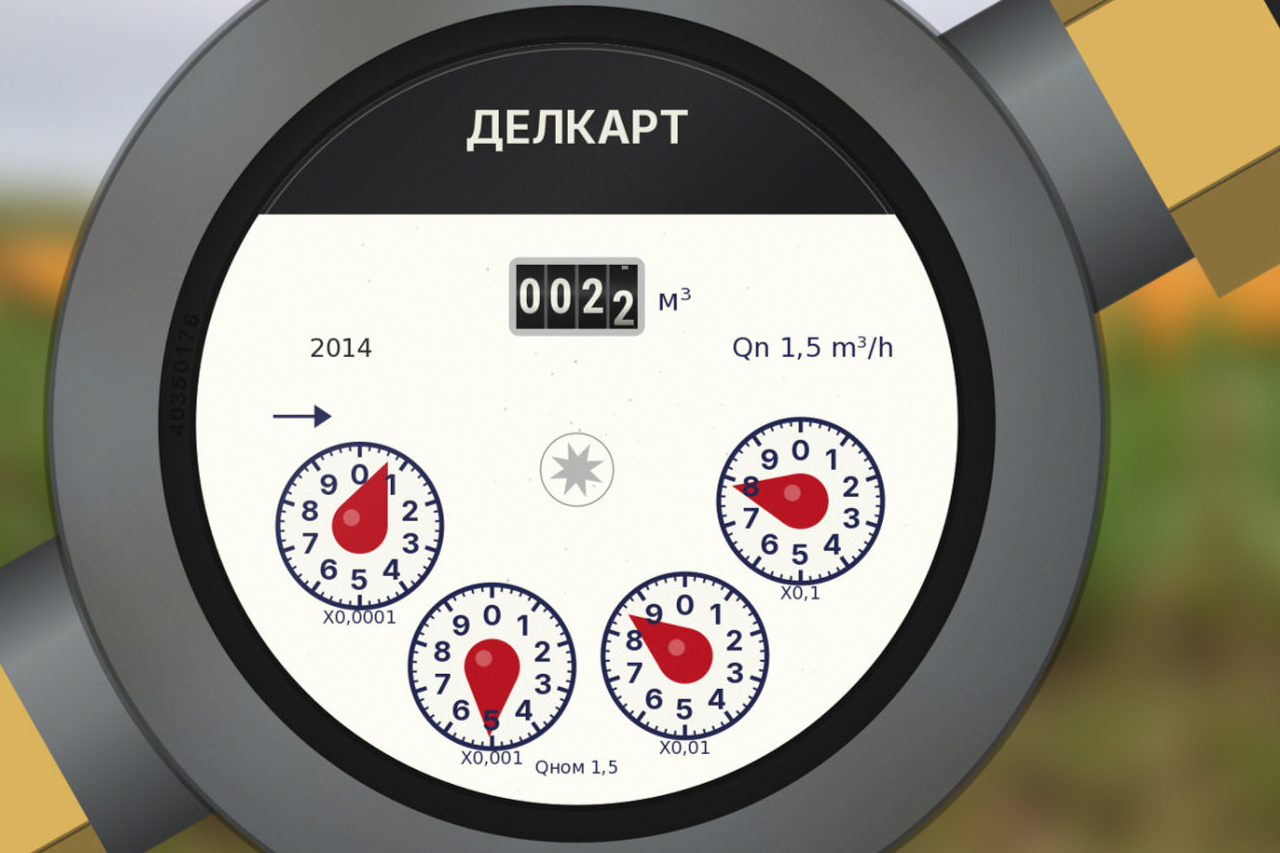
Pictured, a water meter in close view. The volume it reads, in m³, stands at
21.7850 m³
